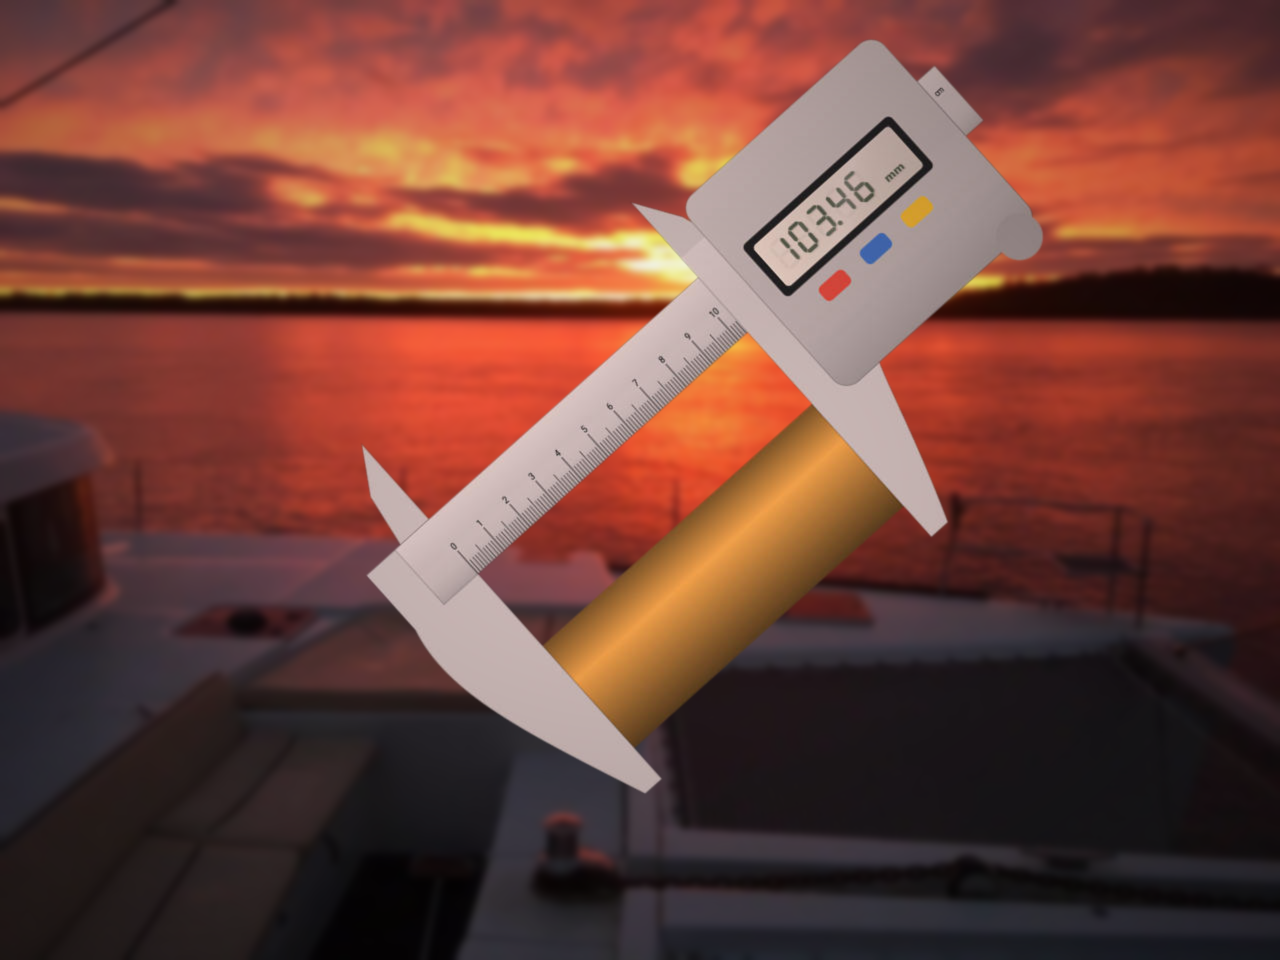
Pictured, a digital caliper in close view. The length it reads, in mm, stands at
103.46 mm
